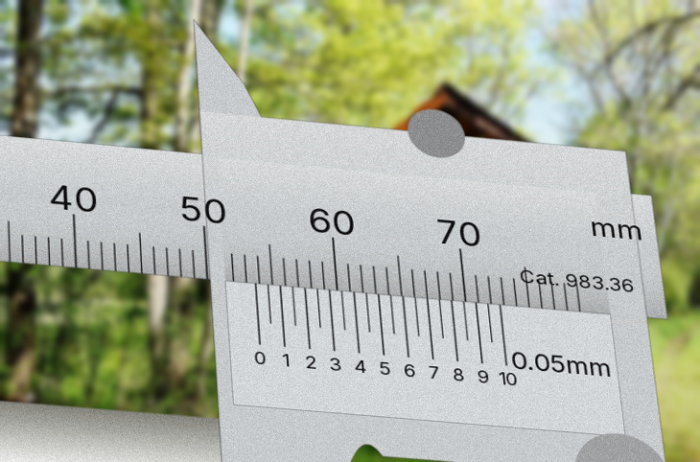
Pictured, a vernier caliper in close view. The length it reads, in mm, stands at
53.7 mm
